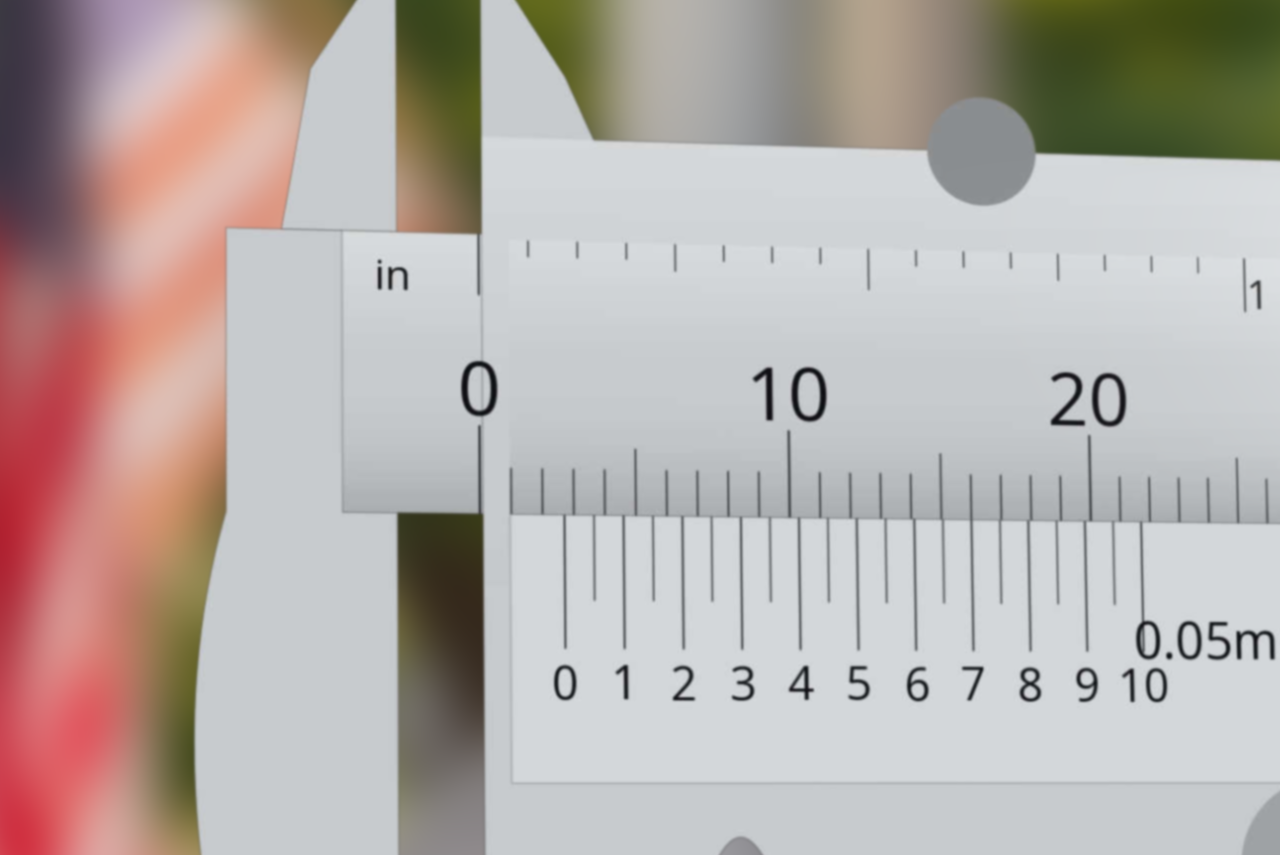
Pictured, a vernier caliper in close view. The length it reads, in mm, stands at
2.7 mm
